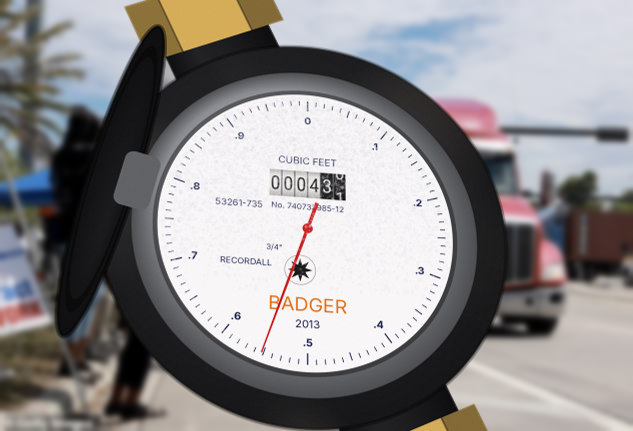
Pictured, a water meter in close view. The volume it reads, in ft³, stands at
430.55 ft³
